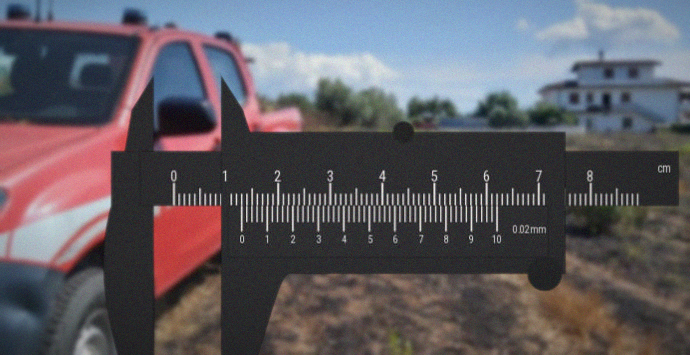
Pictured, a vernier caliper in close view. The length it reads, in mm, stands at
13.0 mm
